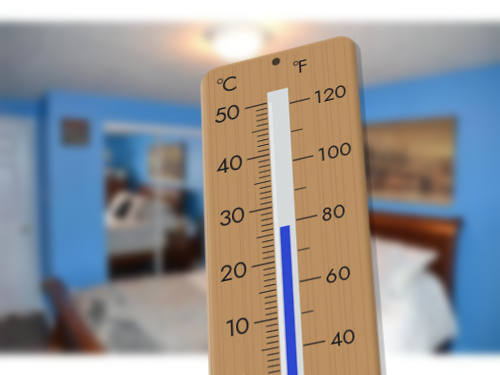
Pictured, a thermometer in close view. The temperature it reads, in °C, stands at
26 °C
